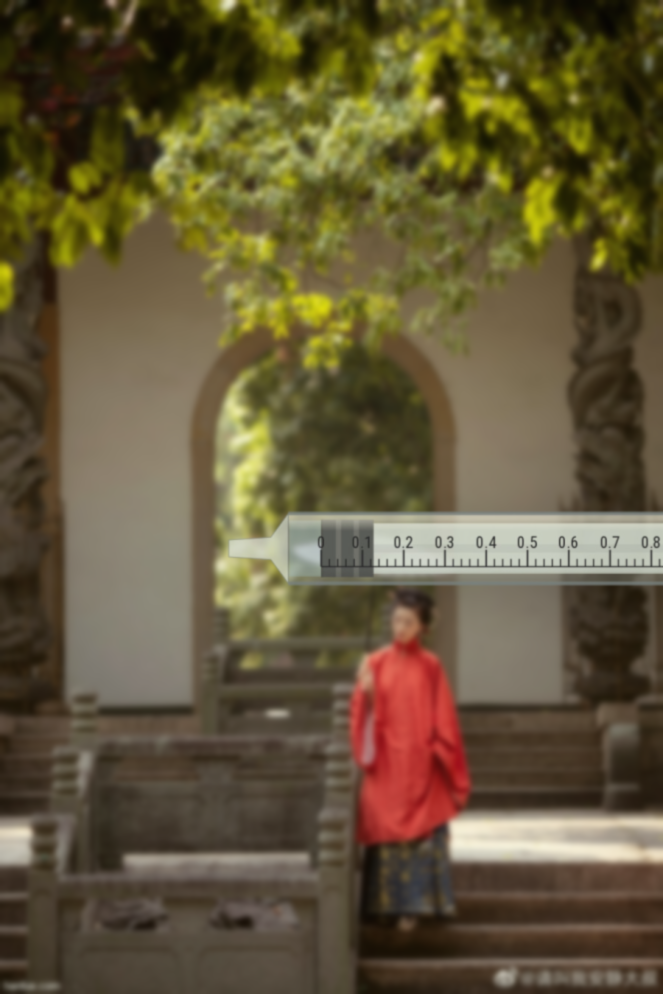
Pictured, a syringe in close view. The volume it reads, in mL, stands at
0 mL
